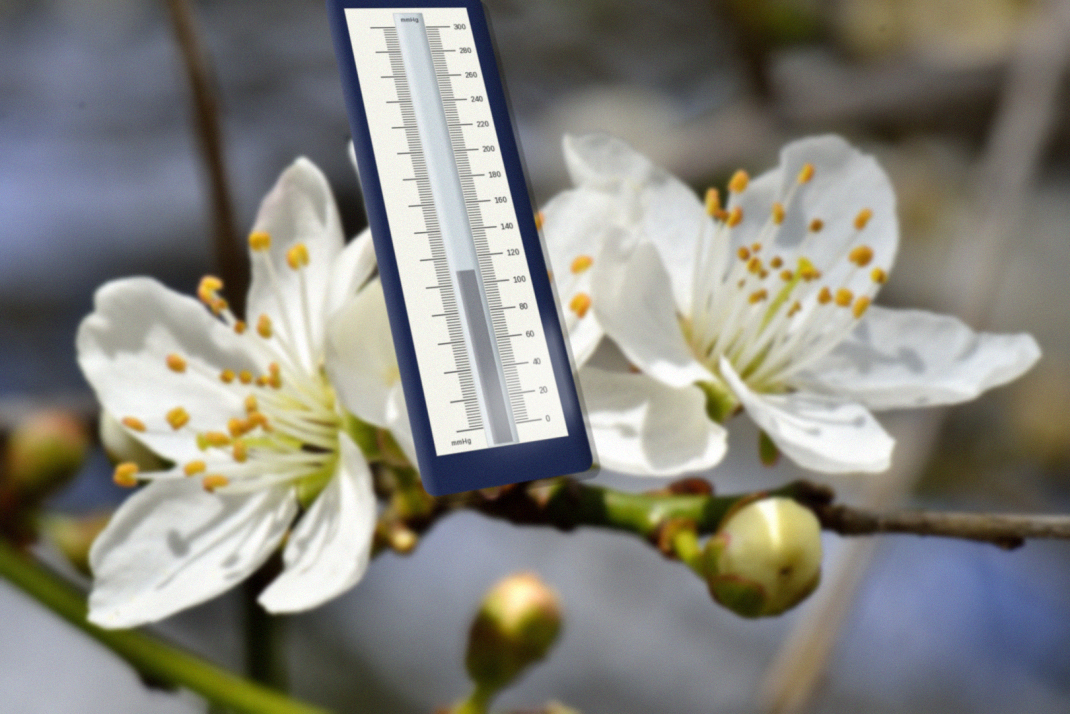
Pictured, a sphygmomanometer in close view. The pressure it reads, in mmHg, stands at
110 mmHg
